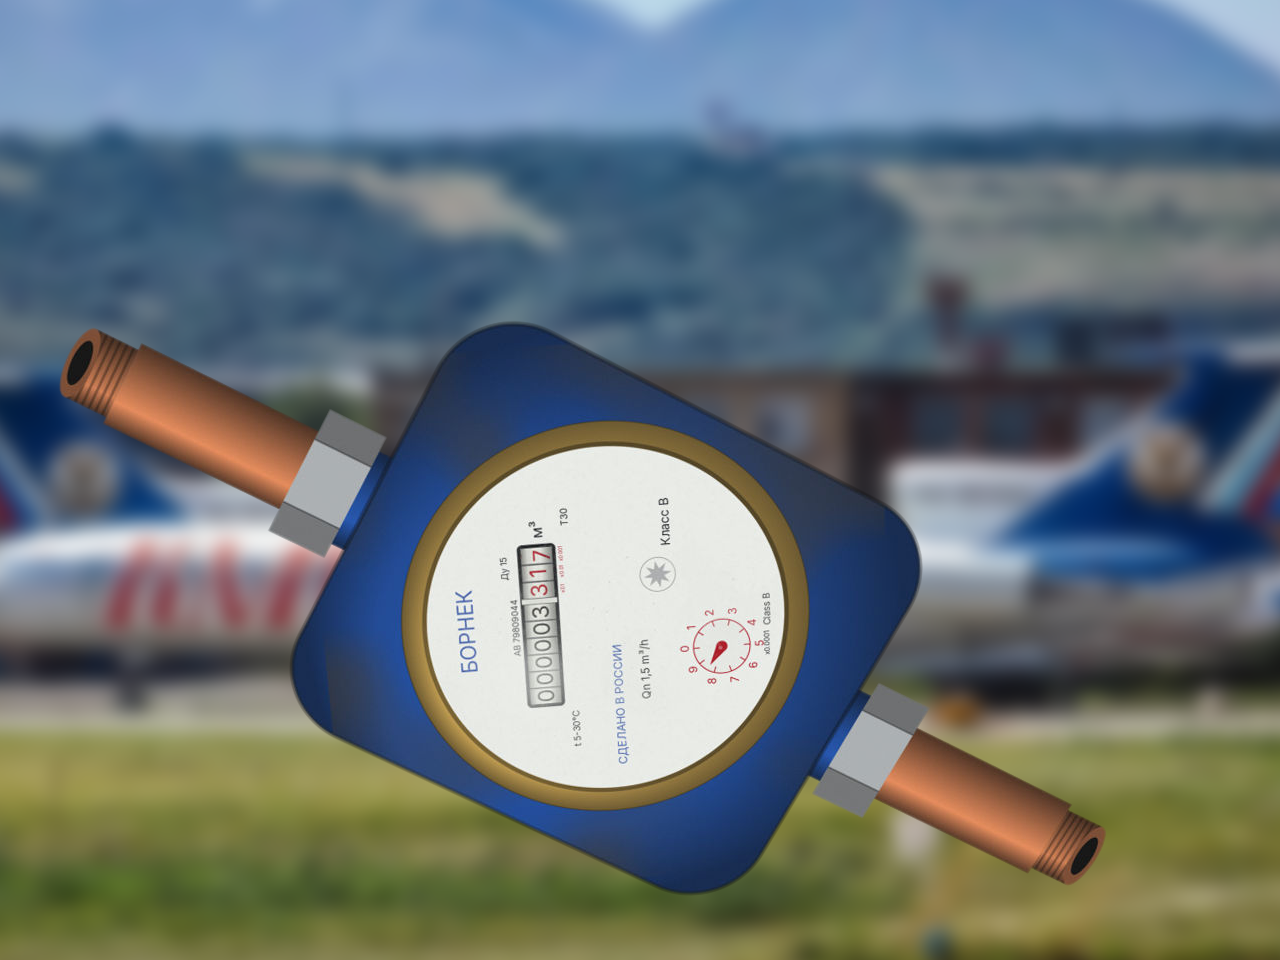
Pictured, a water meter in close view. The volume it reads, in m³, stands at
3.3168 m³
